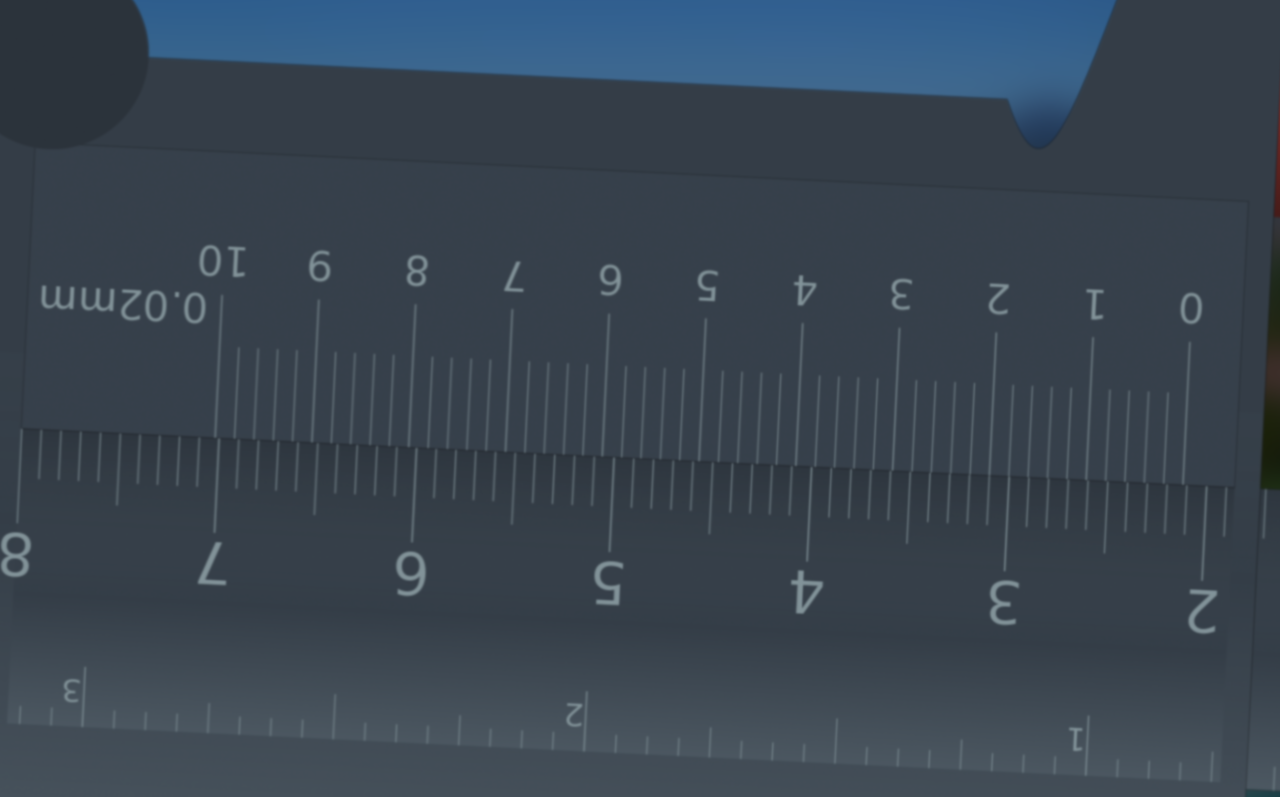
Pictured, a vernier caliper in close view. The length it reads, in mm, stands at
21.2 mm
